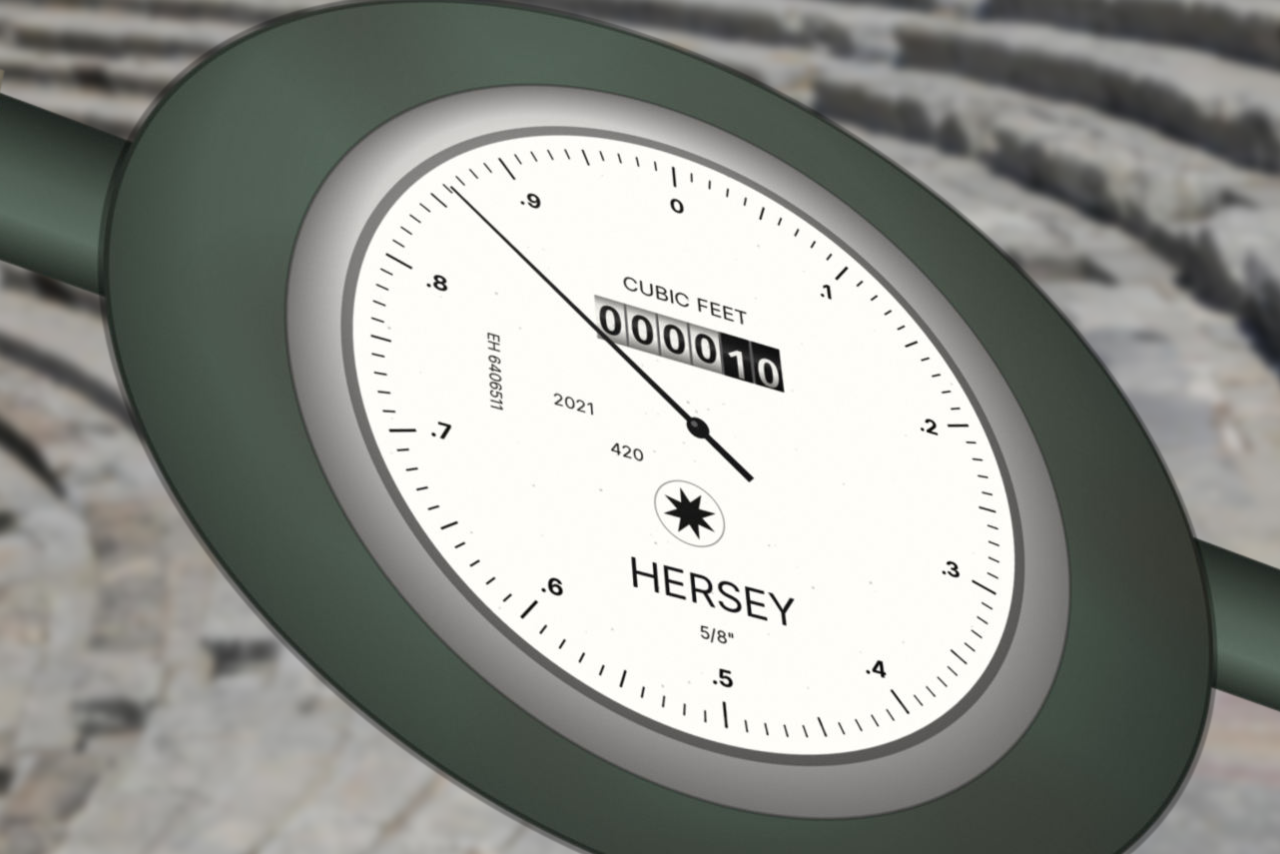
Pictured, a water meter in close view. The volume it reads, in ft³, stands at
9.86 ft³
